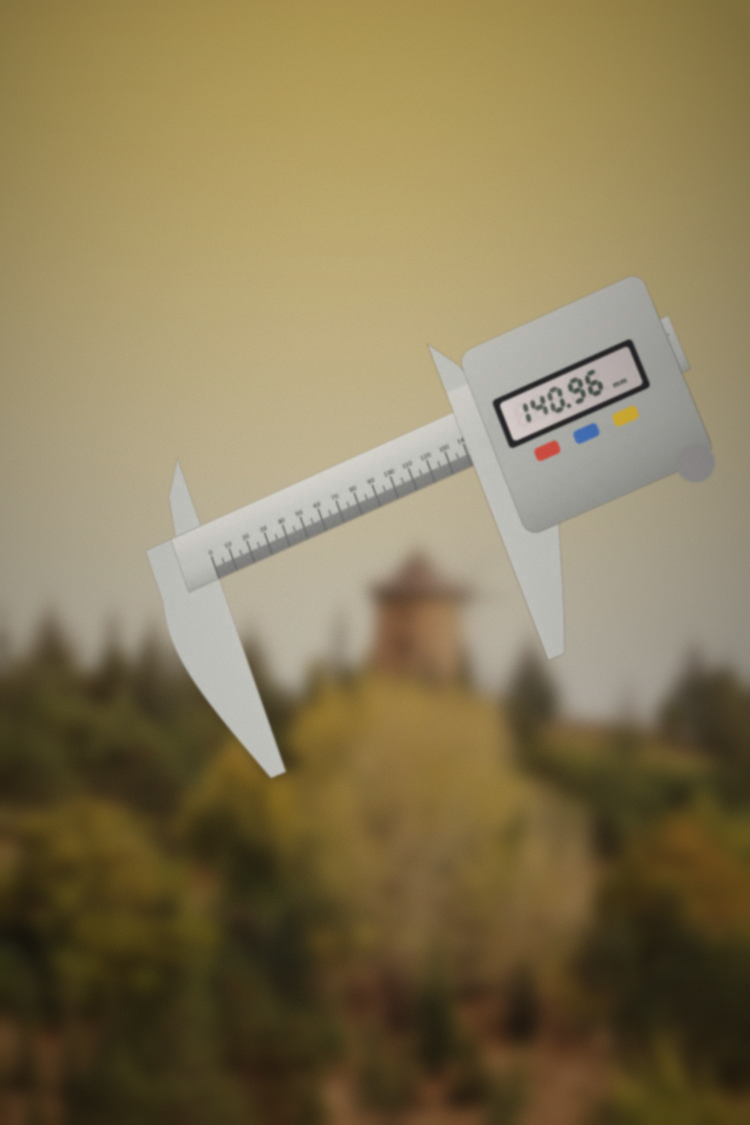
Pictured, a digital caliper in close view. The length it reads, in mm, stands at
140.96 mm
